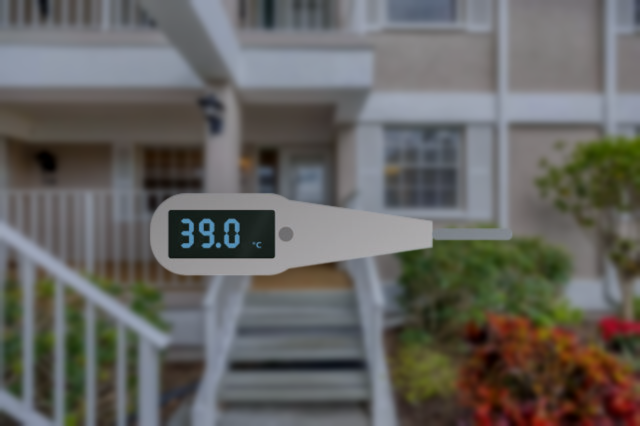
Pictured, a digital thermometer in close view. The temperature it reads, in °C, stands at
39.0 °C
